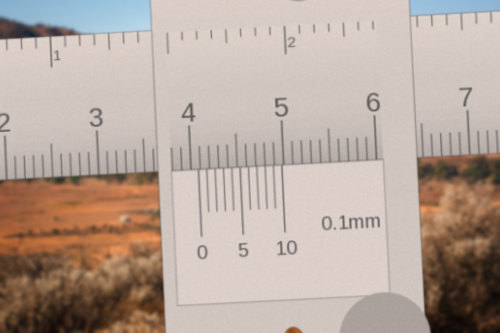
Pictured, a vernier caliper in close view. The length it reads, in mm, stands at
40.8 mm
